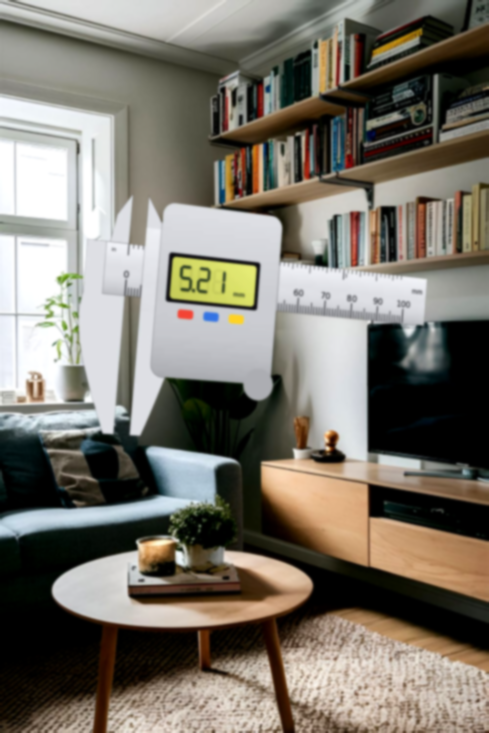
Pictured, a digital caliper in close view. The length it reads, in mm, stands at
5.21 mm
